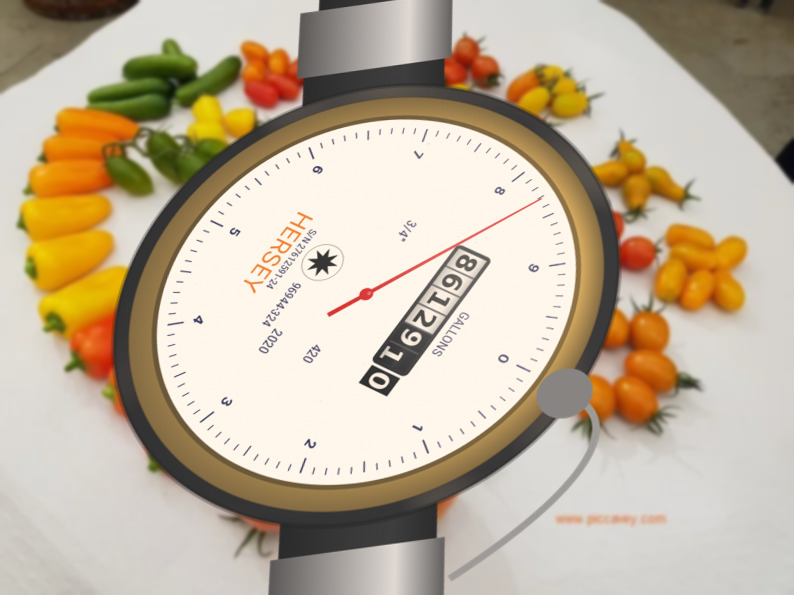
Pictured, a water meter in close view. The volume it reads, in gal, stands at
8612908.3 gal
